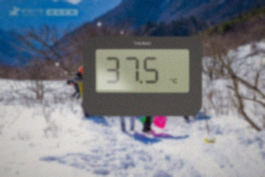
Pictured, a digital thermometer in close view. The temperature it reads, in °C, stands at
37.5 °C
